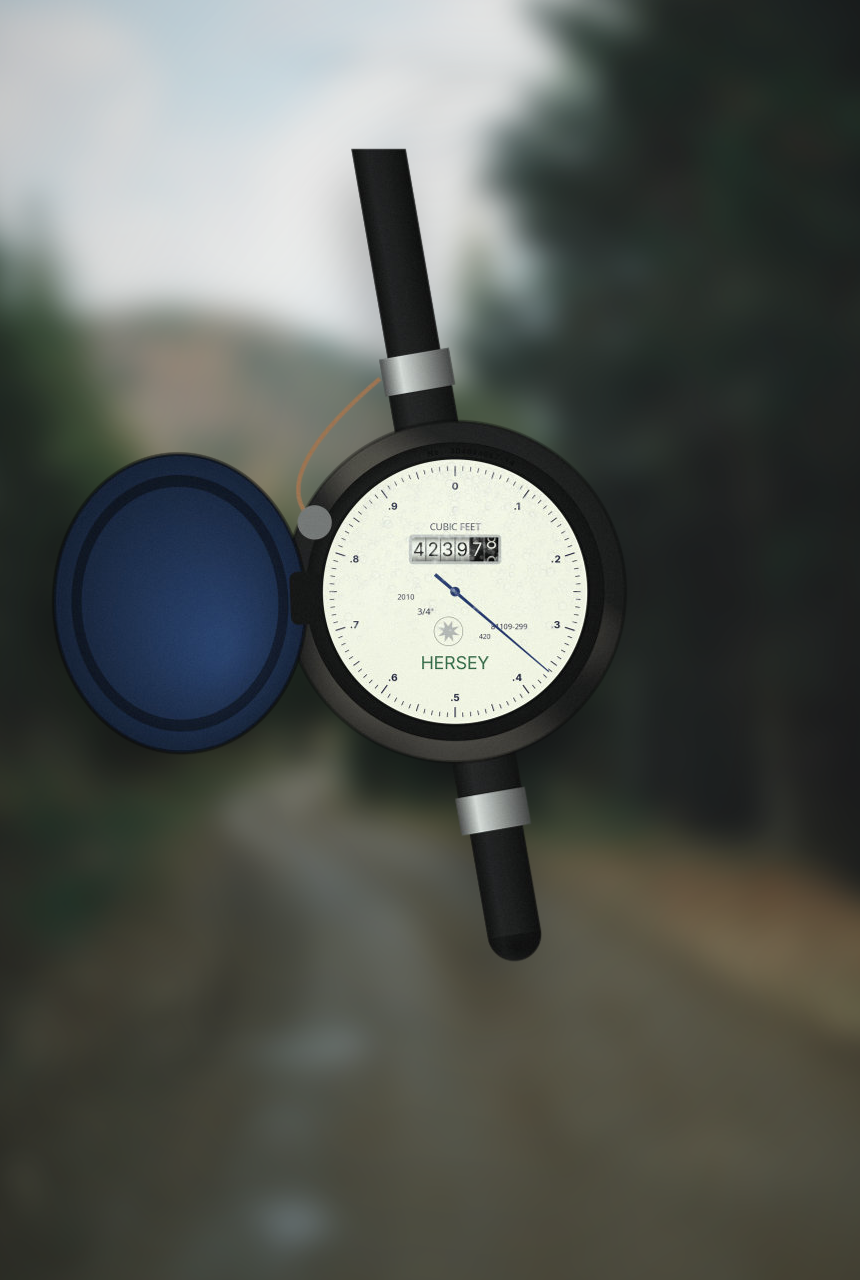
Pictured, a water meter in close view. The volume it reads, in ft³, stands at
423978.36 ft³
